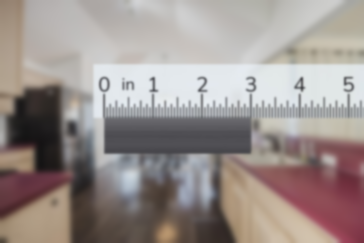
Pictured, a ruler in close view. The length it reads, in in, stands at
3 in
